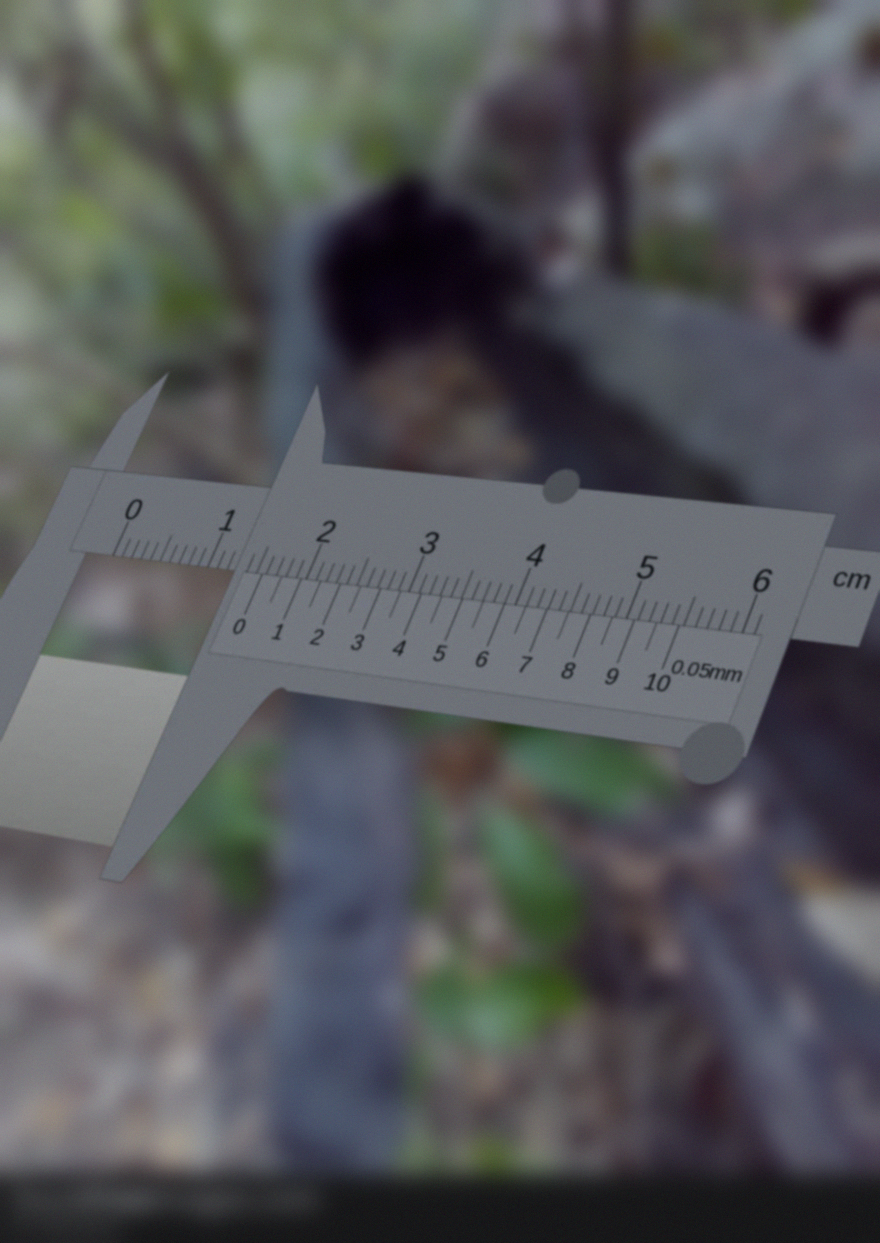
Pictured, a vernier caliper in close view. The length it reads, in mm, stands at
15.6 mm
